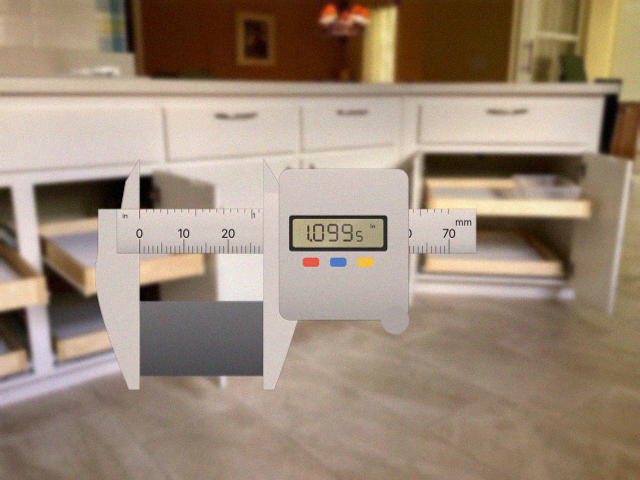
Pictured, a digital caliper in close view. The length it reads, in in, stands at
1.0995 in
